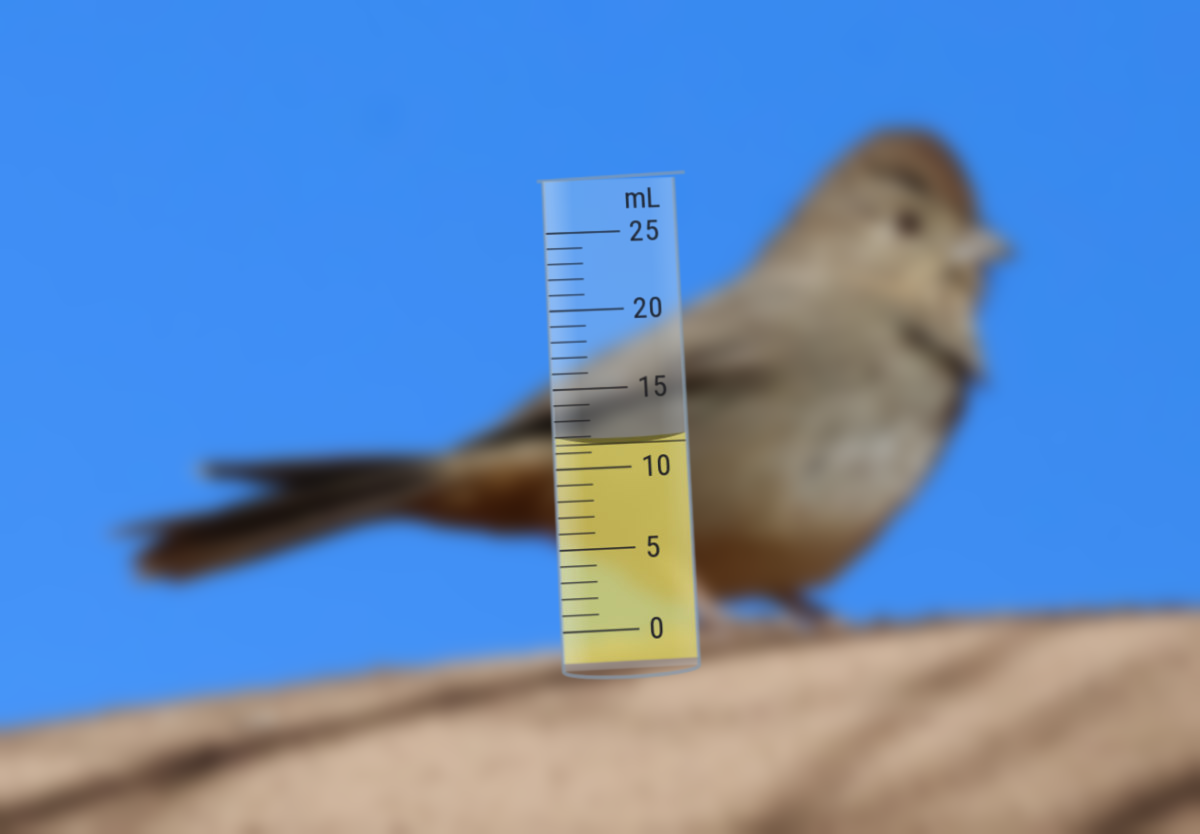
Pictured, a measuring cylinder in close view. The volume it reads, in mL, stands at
11.5 mL
